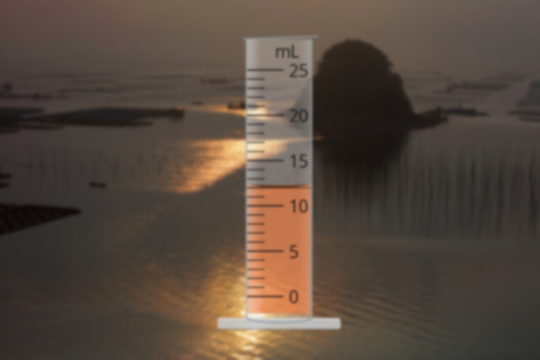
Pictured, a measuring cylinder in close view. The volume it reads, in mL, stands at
12 mL
